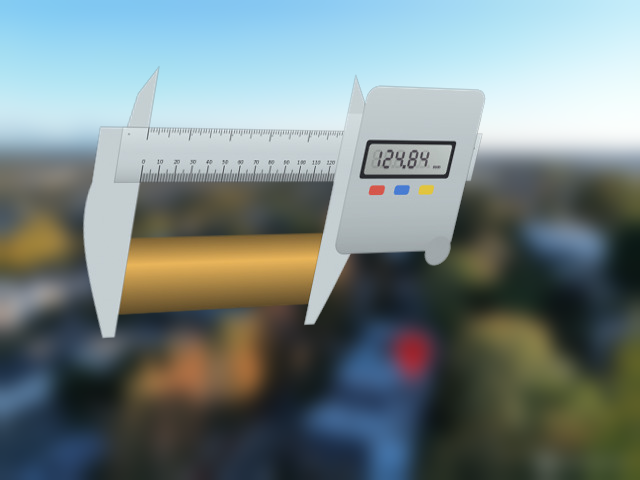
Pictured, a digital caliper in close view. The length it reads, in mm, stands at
124.84 mm
